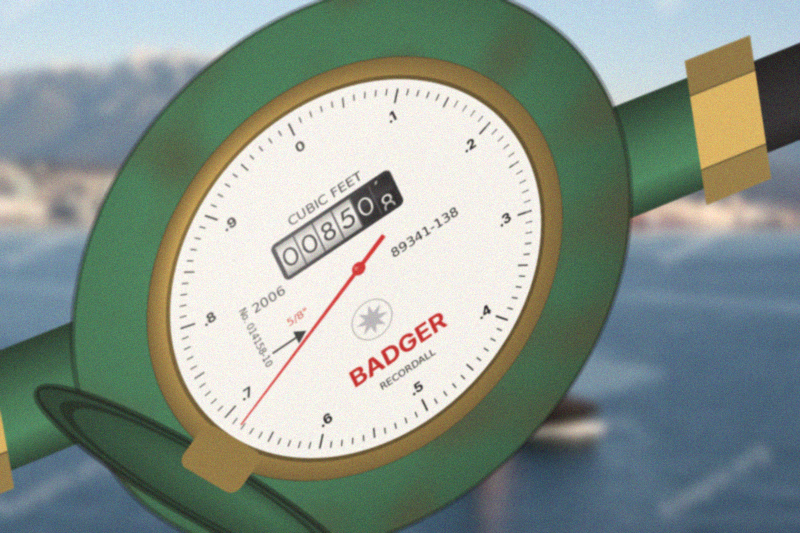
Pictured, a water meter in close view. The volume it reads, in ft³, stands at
8507.68 ft³
